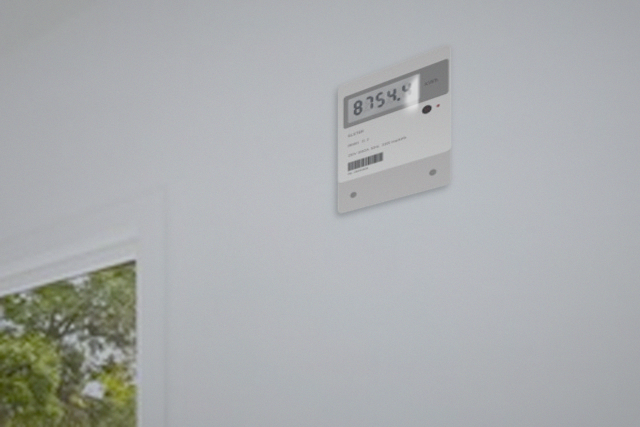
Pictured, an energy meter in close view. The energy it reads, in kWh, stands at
8754.4 kWh
